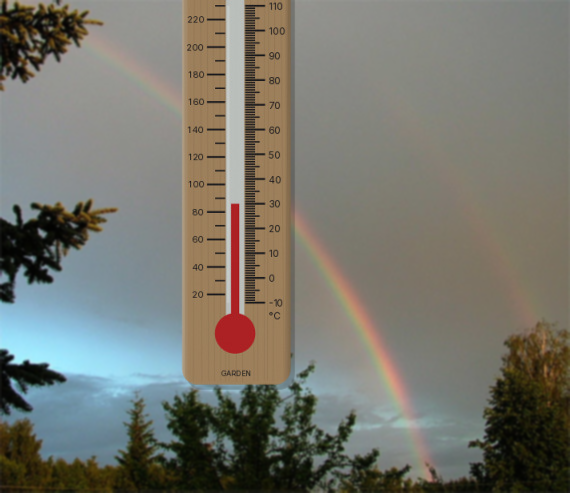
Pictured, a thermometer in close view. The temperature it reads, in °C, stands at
30 °C
